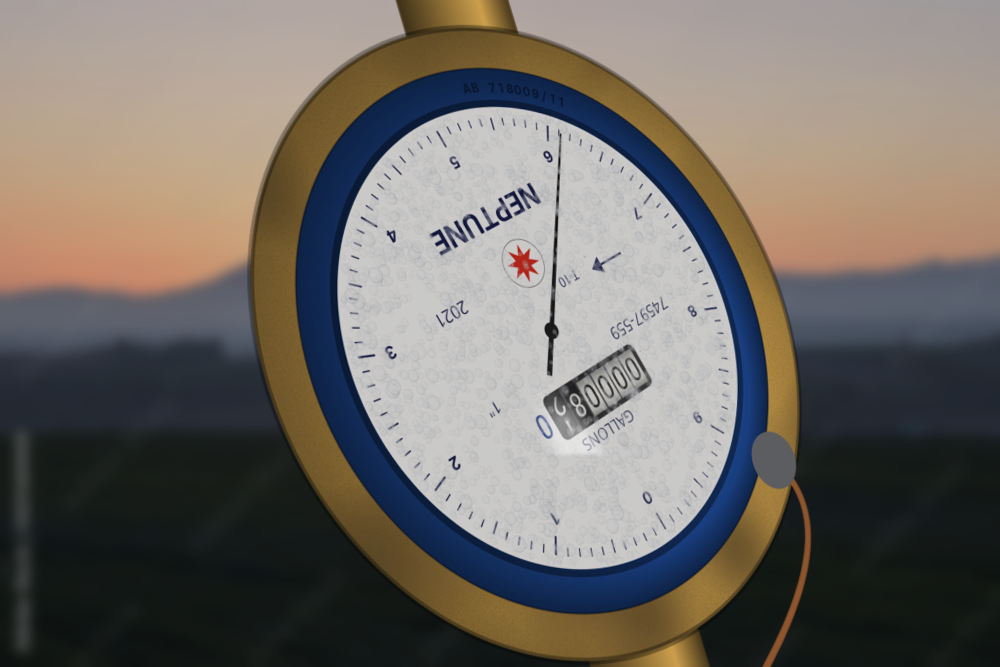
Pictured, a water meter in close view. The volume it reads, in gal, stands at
816.1 gal
